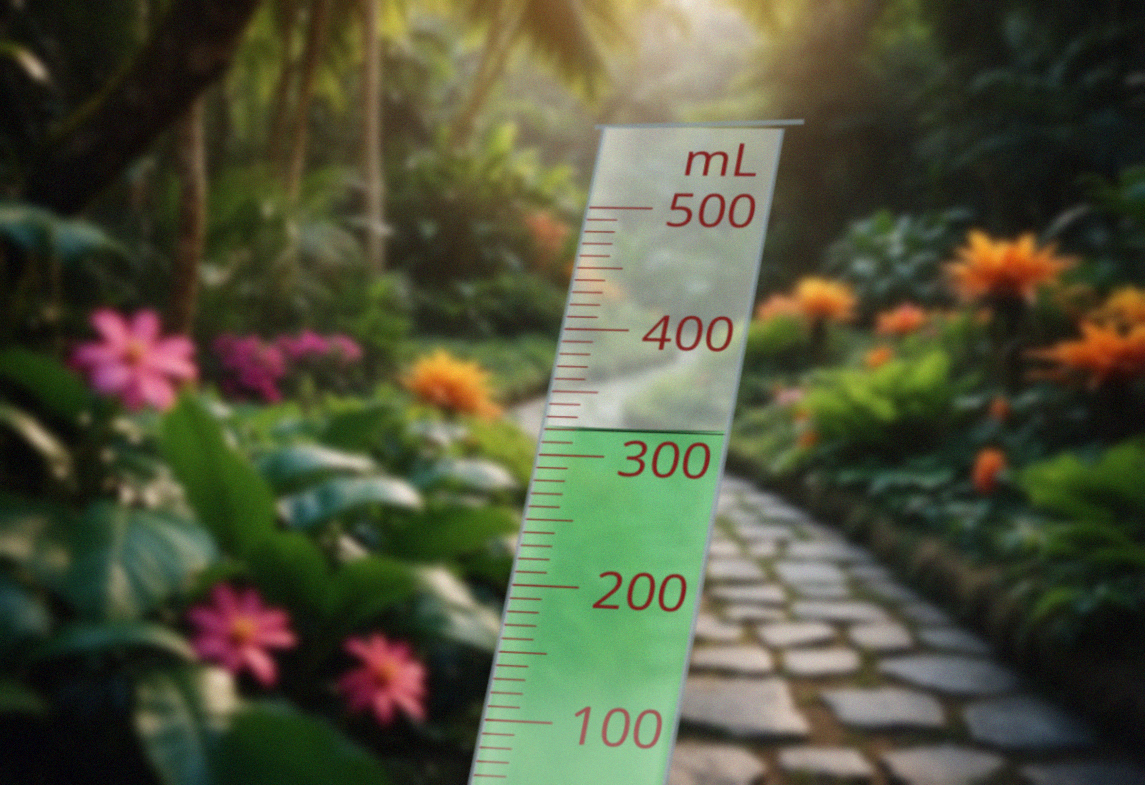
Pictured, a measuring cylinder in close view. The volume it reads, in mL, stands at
320 mL
